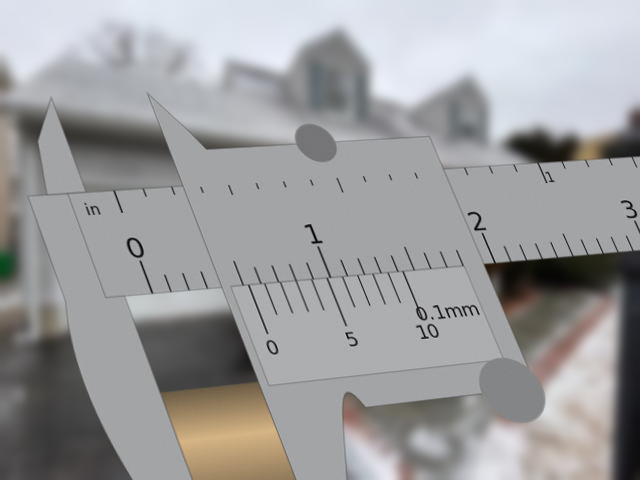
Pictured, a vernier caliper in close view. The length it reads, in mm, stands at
5.3 mm
